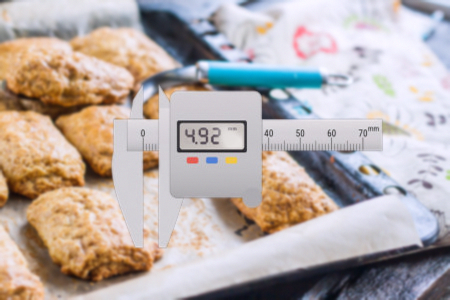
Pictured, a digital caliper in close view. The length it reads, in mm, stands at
4.92 mm
